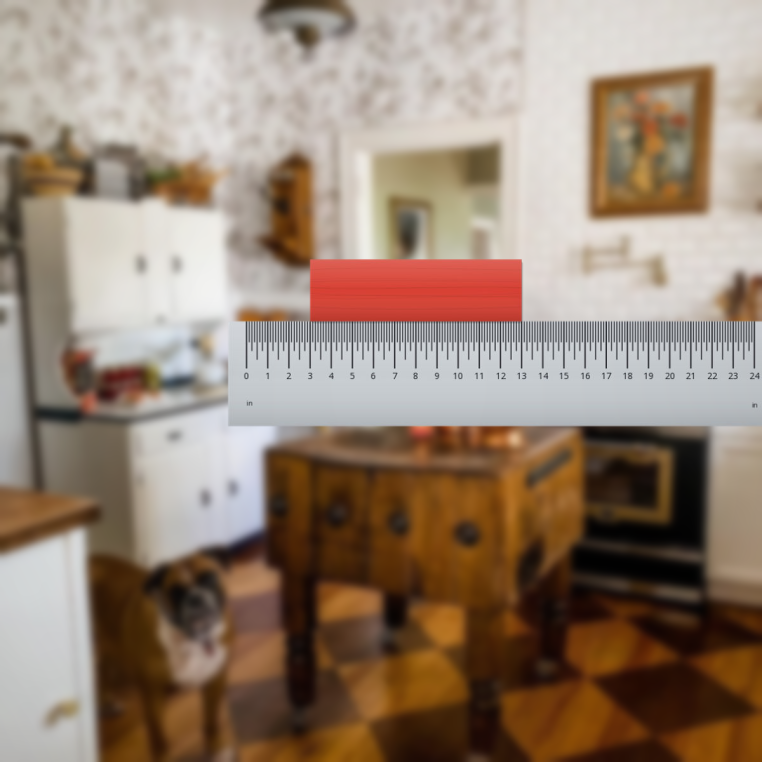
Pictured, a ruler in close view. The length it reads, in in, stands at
10 in
